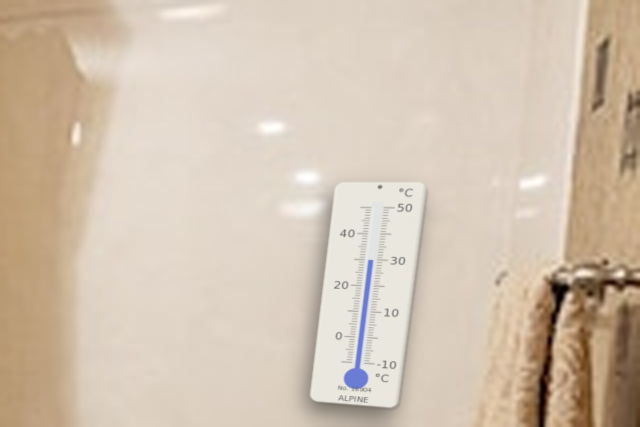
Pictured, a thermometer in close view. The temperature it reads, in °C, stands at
30 °C
